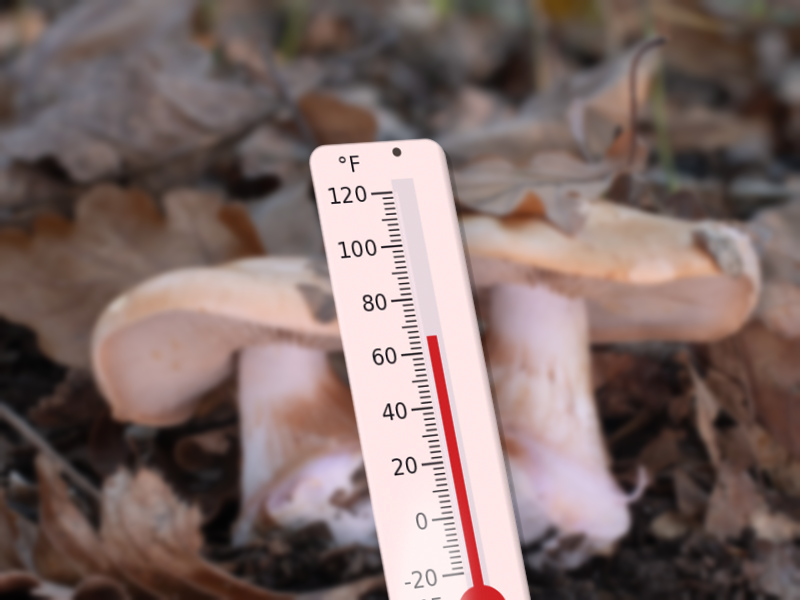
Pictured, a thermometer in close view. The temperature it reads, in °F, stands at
66 °F
